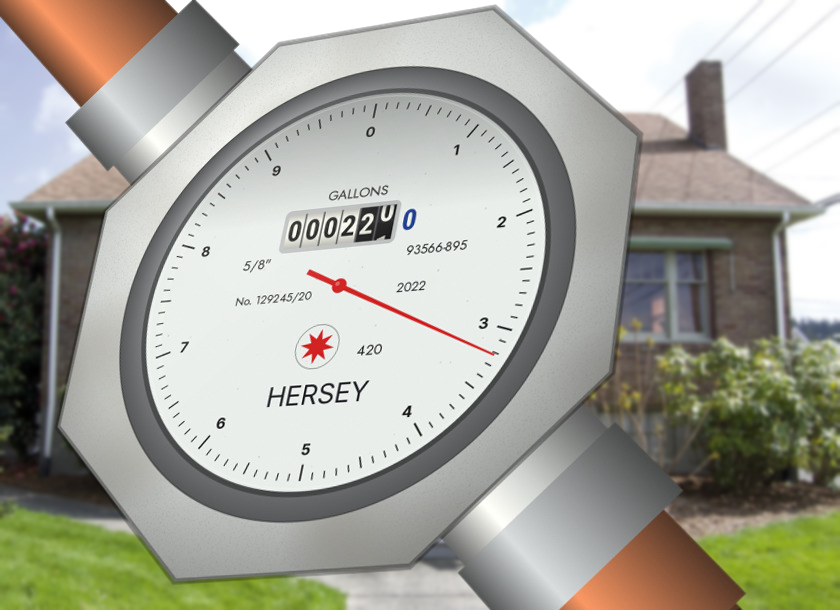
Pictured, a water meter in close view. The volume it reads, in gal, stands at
2203.2 gal
